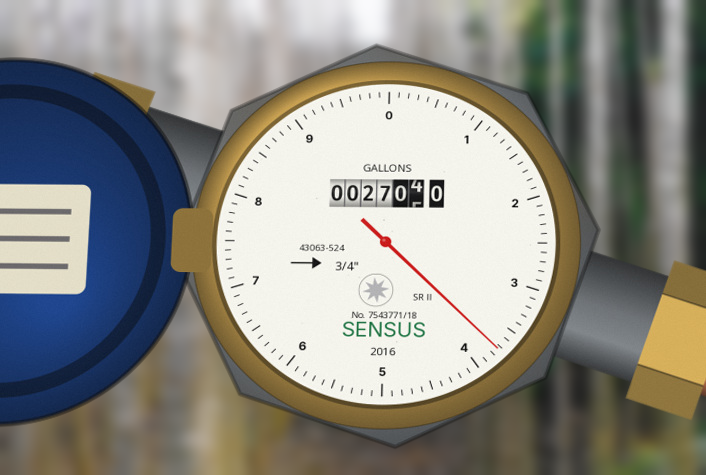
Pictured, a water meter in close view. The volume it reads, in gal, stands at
27043.7 gal
